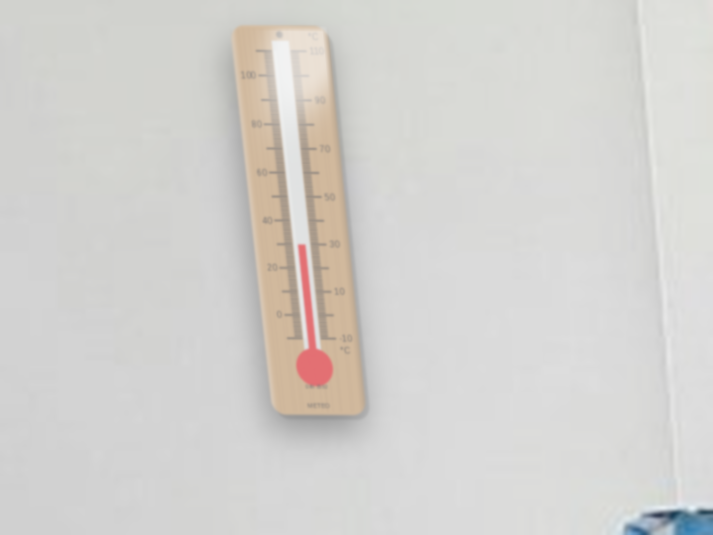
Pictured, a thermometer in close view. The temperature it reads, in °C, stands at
30 °C
